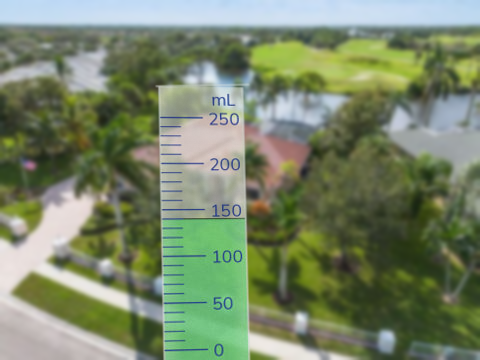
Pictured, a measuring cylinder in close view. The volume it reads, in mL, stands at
140 mL
